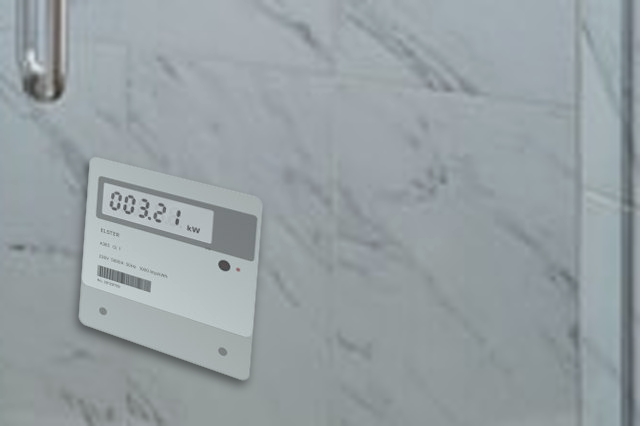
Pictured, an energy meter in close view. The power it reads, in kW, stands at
3.21 kW
